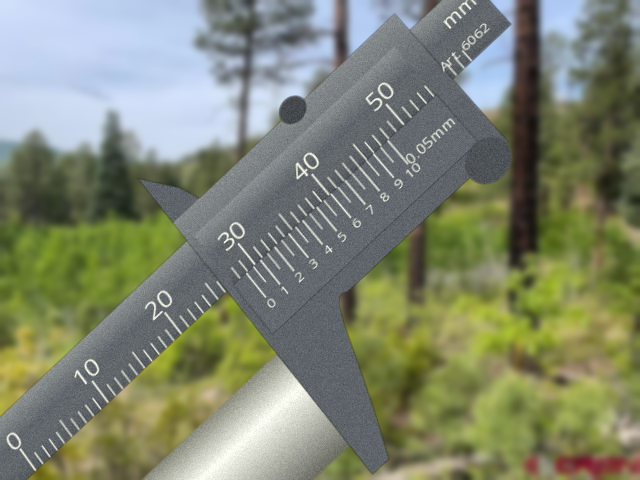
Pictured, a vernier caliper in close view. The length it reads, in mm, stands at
28.8 mm
